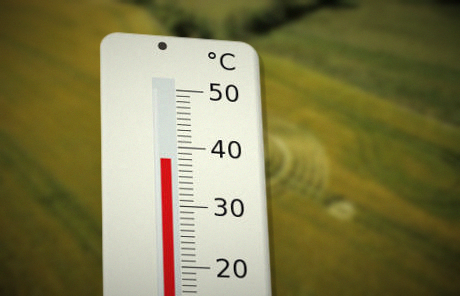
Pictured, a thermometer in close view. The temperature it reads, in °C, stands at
38 °C
